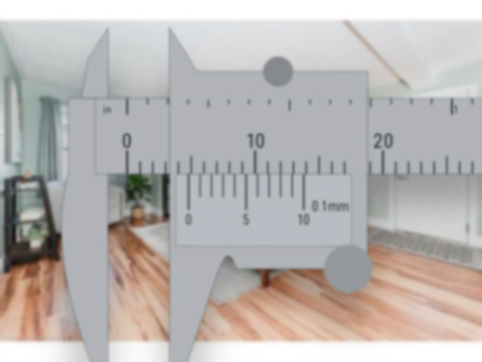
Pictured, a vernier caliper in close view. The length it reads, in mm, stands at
4.8 mm
